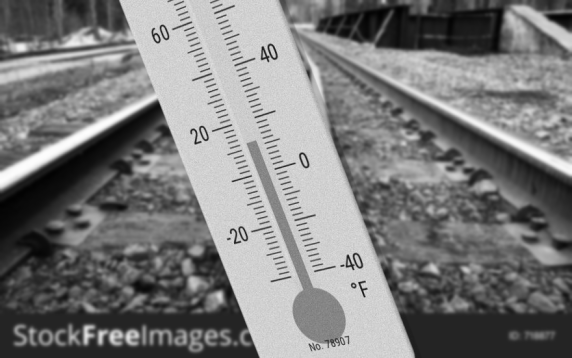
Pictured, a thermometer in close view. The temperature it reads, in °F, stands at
12 °F
